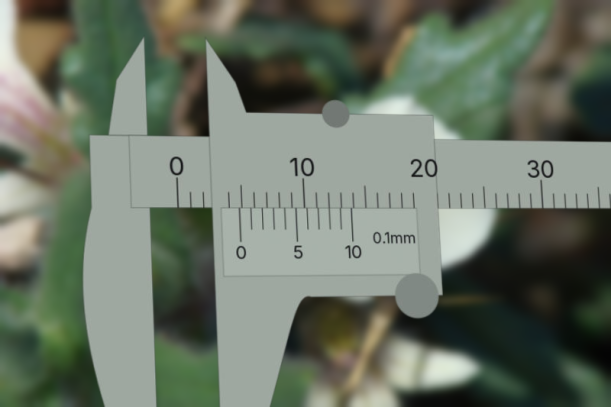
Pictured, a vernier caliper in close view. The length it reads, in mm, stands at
4.8 mm
